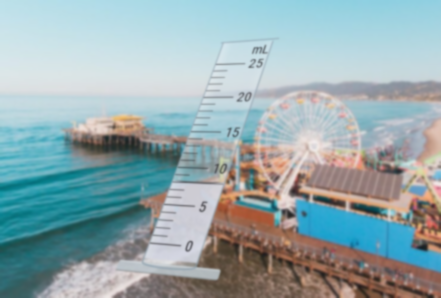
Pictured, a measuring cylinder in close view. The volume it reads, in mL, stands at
8 mL
